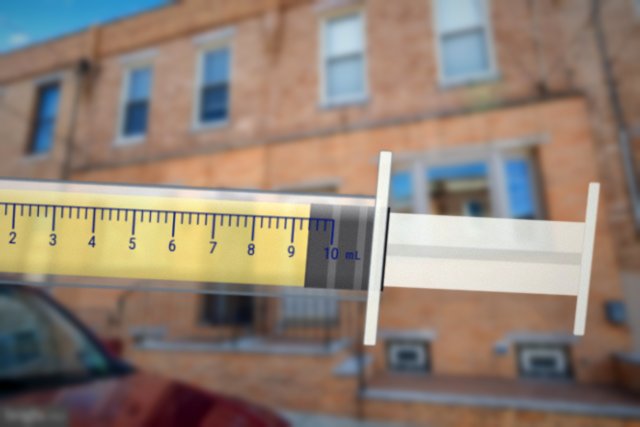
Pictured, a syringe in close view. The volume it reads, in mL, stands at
9.4 mL
